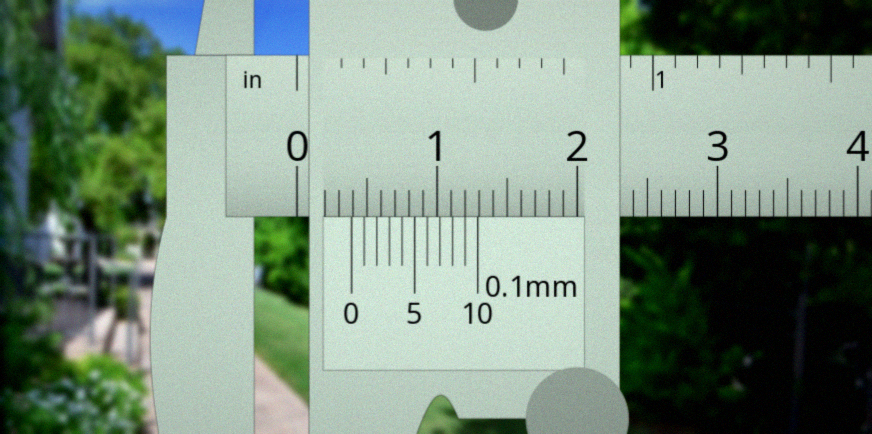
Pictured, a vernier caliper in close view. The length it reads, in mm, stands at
3.9 mm
